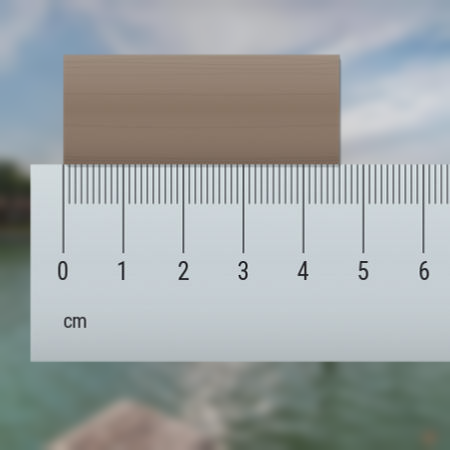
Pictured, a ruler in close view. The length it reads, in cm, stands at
4.6 cm
